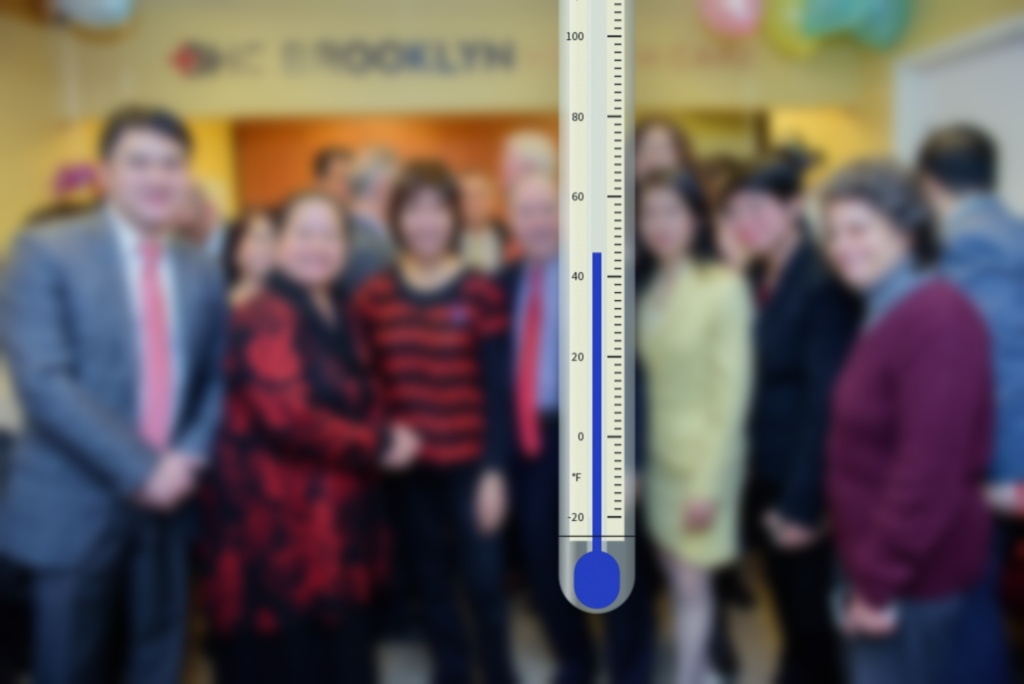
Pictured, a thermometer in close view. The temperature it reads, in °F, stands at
46 °F
